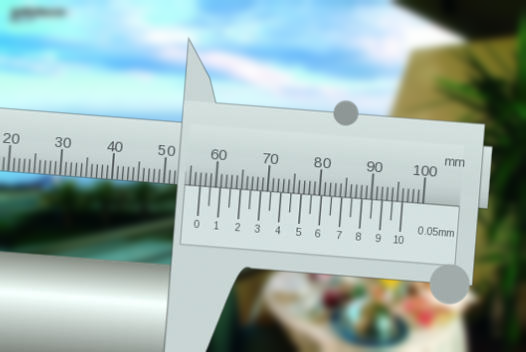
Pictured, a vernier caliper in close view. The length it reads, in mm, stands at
57.0 mm
